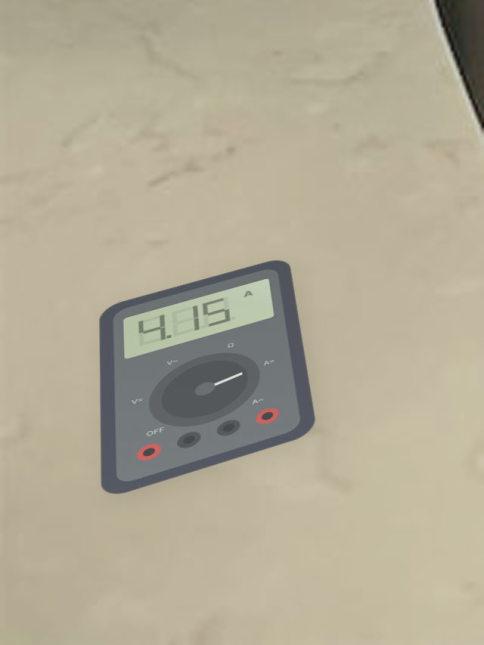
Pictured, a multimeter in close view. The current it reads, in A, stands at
4.15 A
